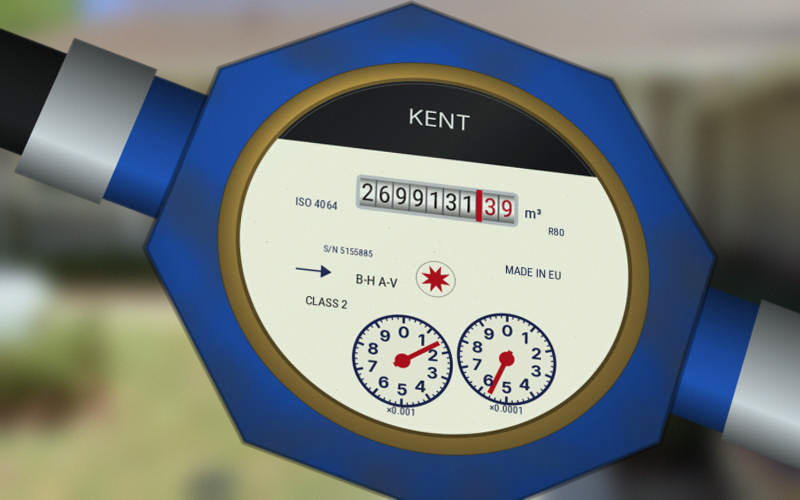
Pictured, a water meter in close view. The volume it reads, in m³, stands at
2699131.3915 m³
